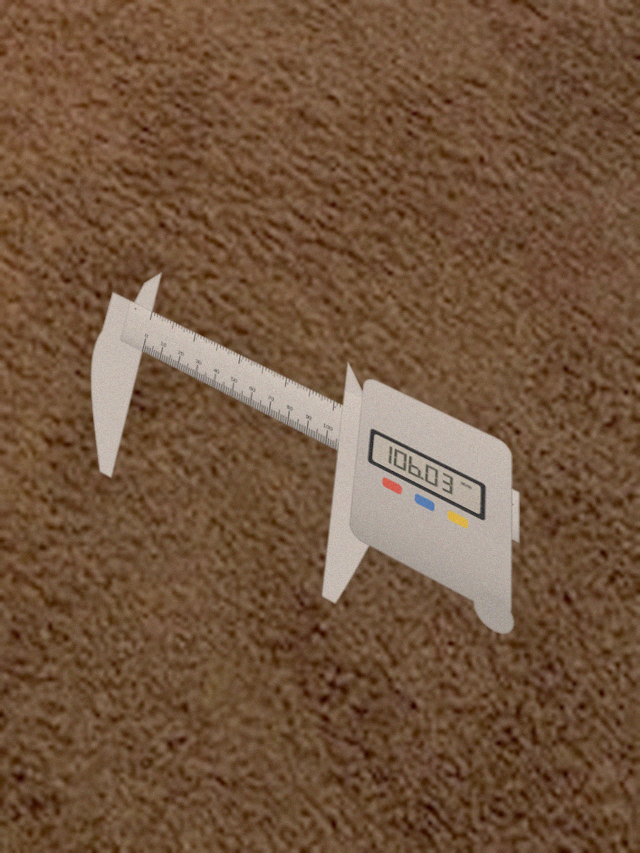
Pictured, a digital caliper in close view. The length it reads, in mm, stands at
106.03 mm
